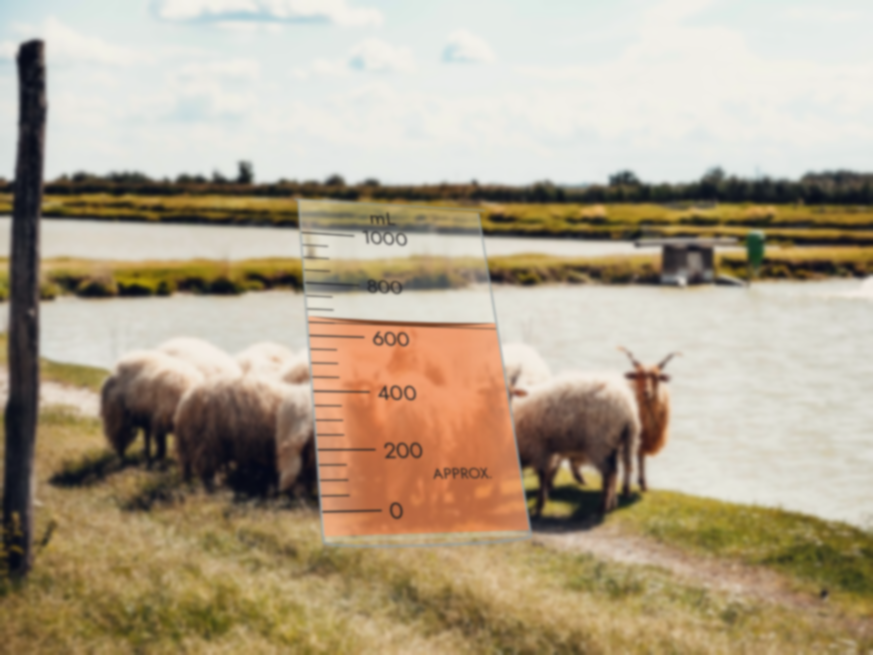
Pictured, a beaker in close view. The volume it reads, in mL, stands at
650 mL
